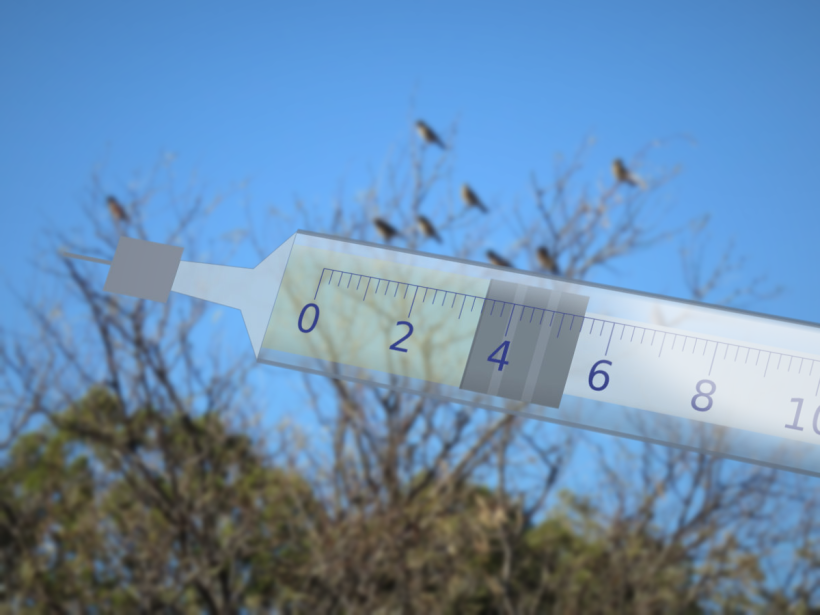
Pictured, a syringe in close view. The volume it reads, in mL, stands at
3.4 mL
